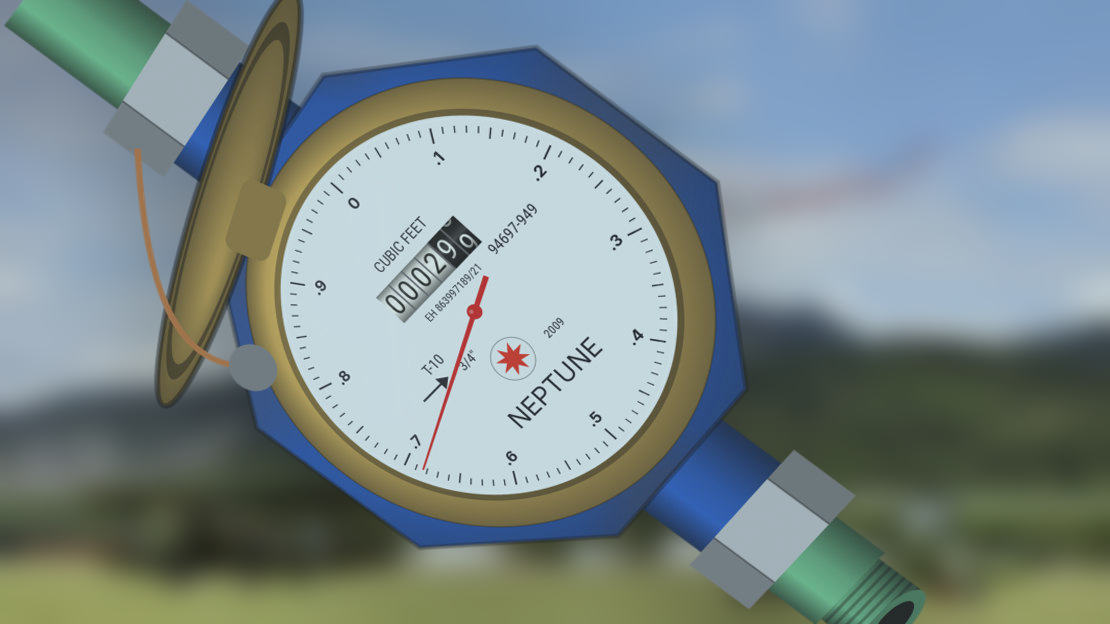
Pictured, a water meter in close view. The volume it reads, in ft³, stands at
298.68 ft³
